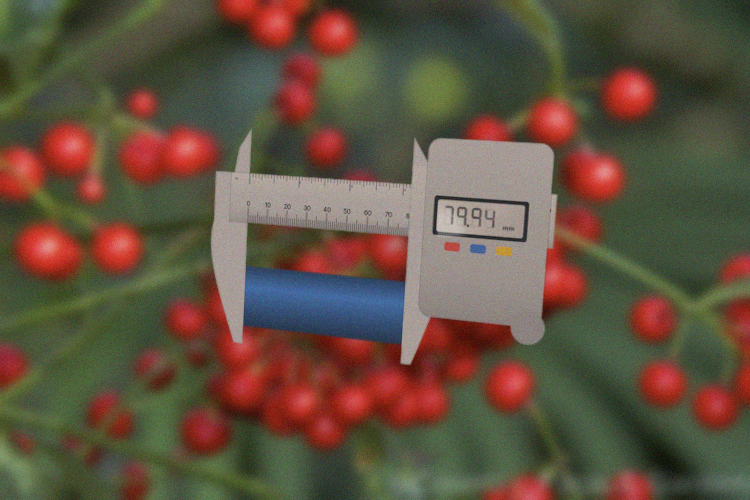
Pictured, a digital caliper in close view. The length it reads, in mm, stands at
79.94 mm
